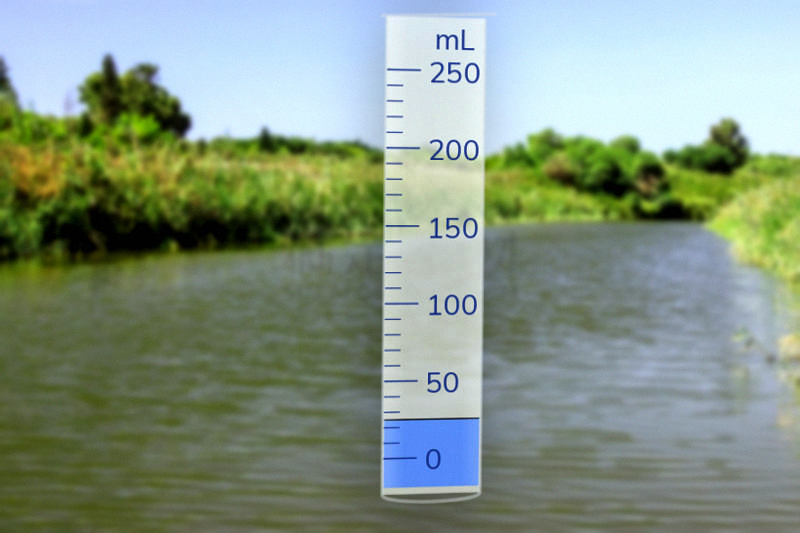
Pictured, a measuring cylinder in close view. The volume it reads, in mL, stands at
25 mL
